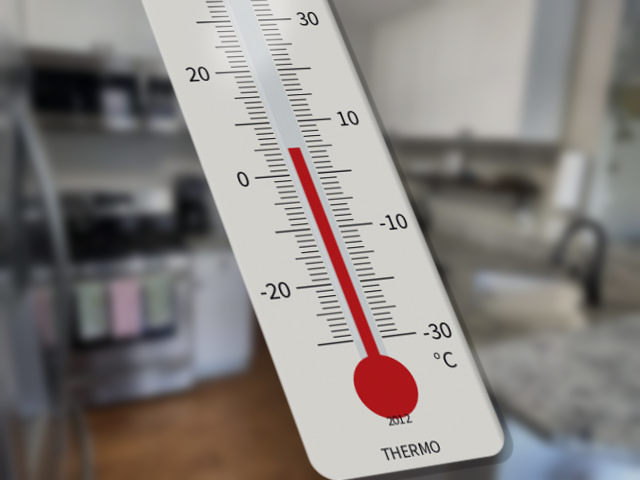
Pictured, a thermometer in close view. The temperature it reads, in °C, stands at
5 °C
